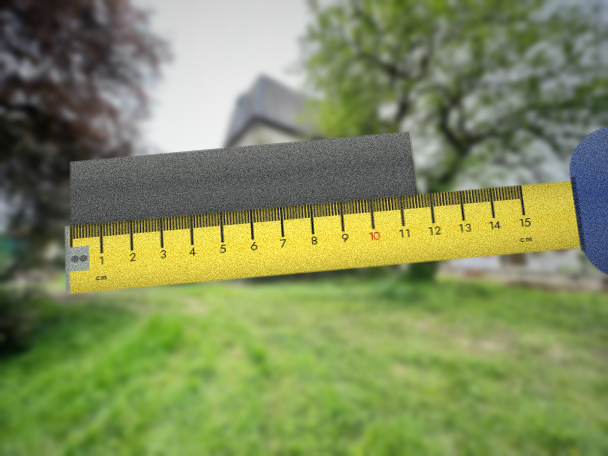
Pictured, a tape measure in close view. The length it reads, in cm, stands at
11.5 cm
